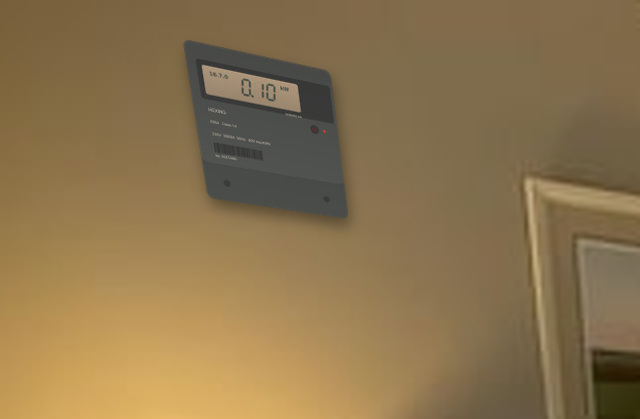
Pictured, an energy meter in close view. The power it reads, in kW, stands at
0.10 kW
